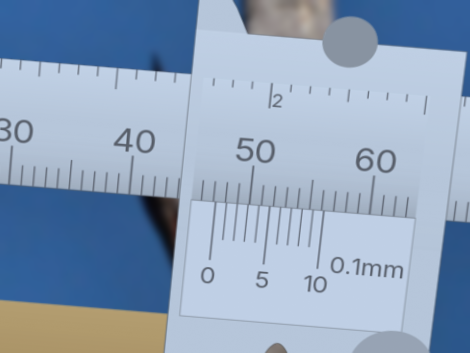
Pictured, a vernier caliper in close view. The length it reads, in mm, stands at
47.2 mm
